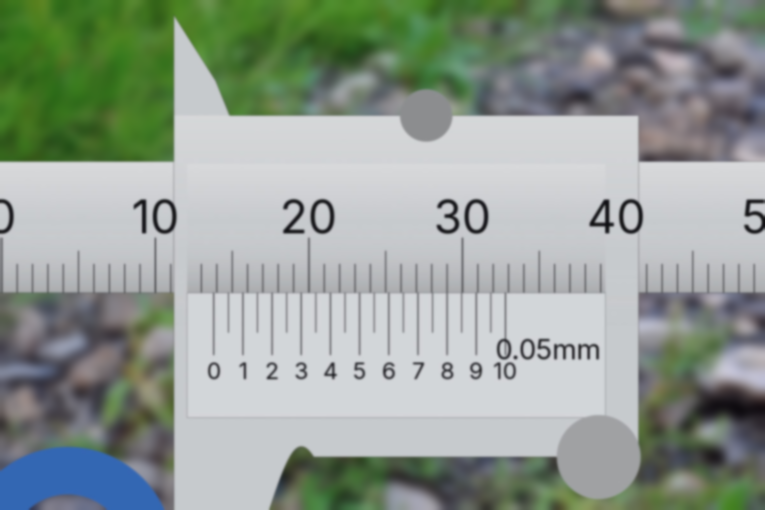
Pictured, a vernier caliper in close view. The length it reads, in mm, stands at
13.8 mm
